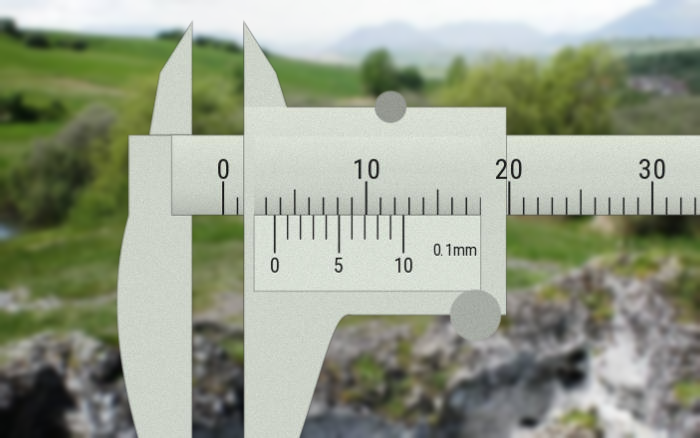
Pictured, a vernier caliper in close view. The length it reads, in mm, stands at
3.6 mm
